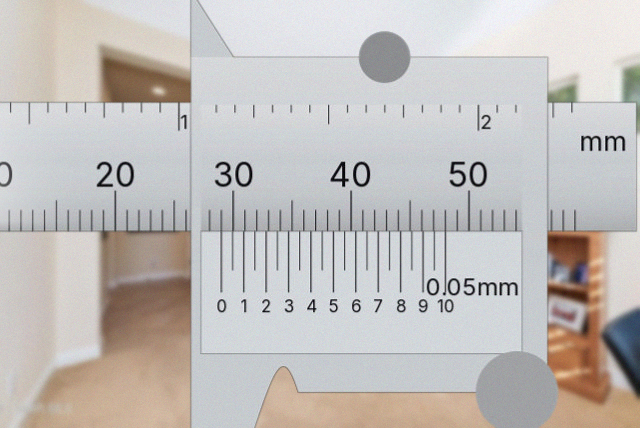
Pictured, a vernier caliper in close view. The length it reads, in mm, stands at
29.0 mm
